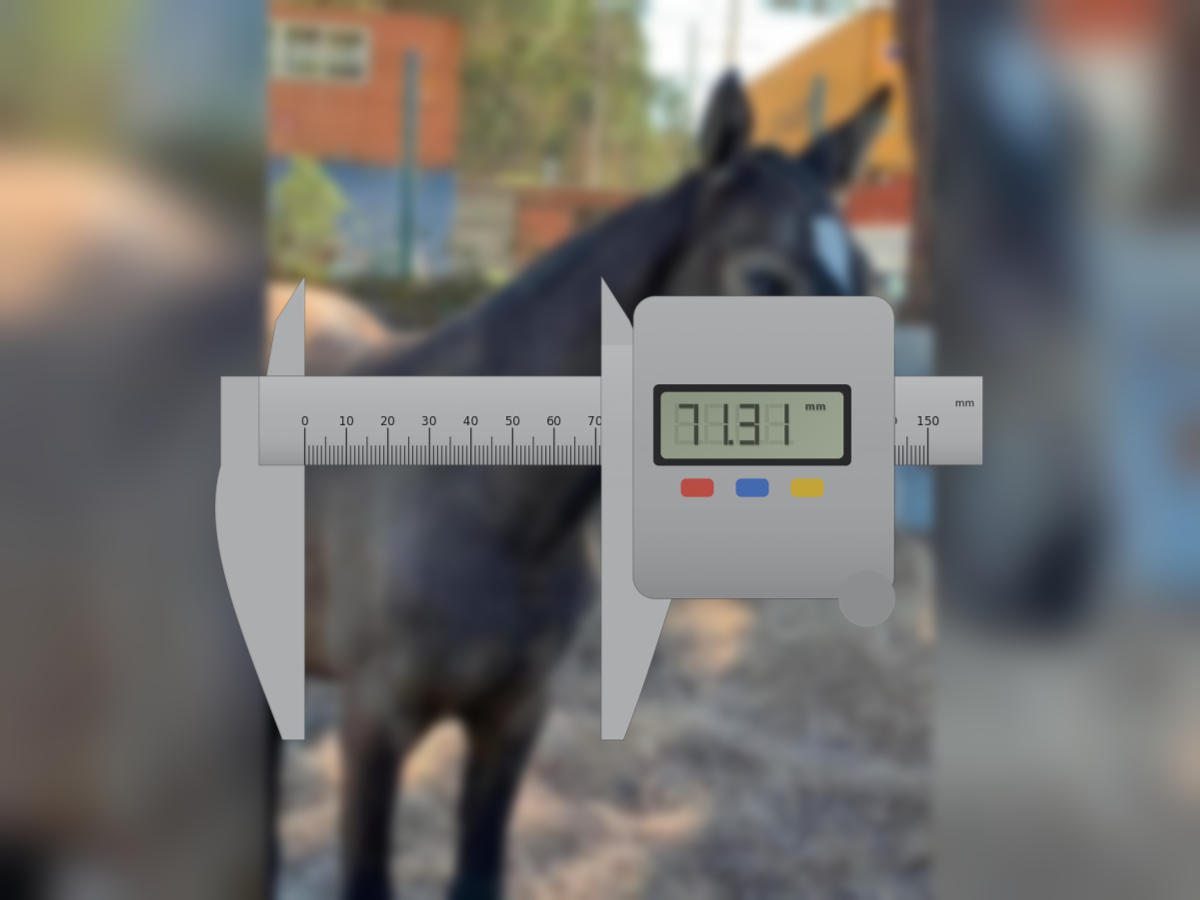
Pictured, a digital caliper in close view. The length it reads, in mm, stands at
71.31 mm
